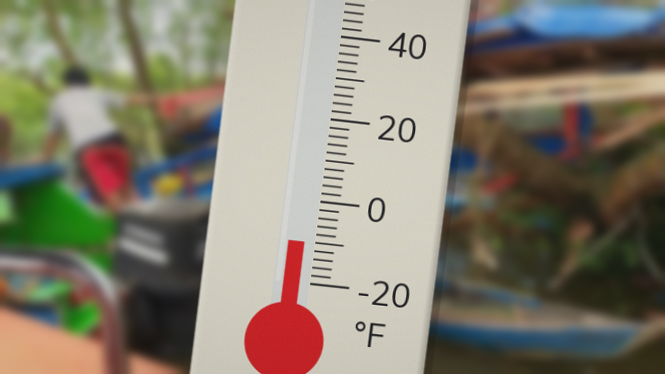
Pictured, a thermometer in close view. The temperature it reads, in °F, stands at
-10 °F
